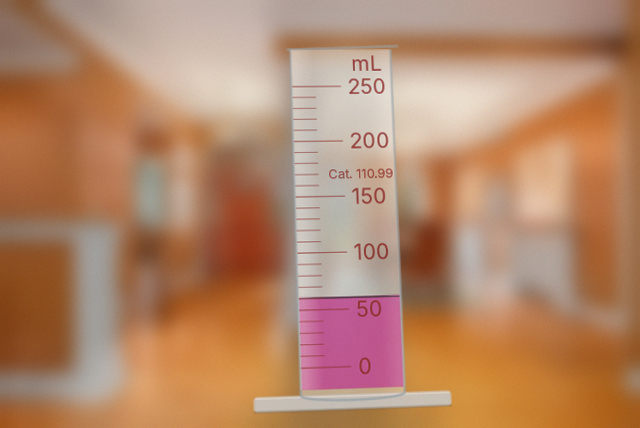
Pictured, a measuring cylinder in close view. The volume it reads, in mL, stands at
60 mL
